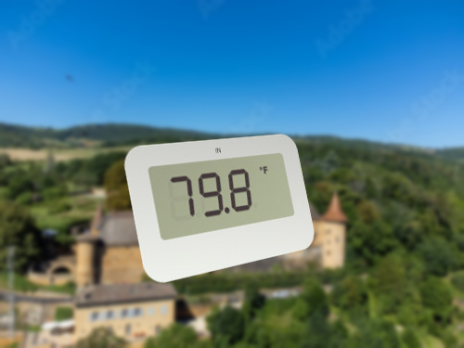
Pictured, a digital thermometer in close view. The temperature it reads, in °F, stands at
79.8 °F
